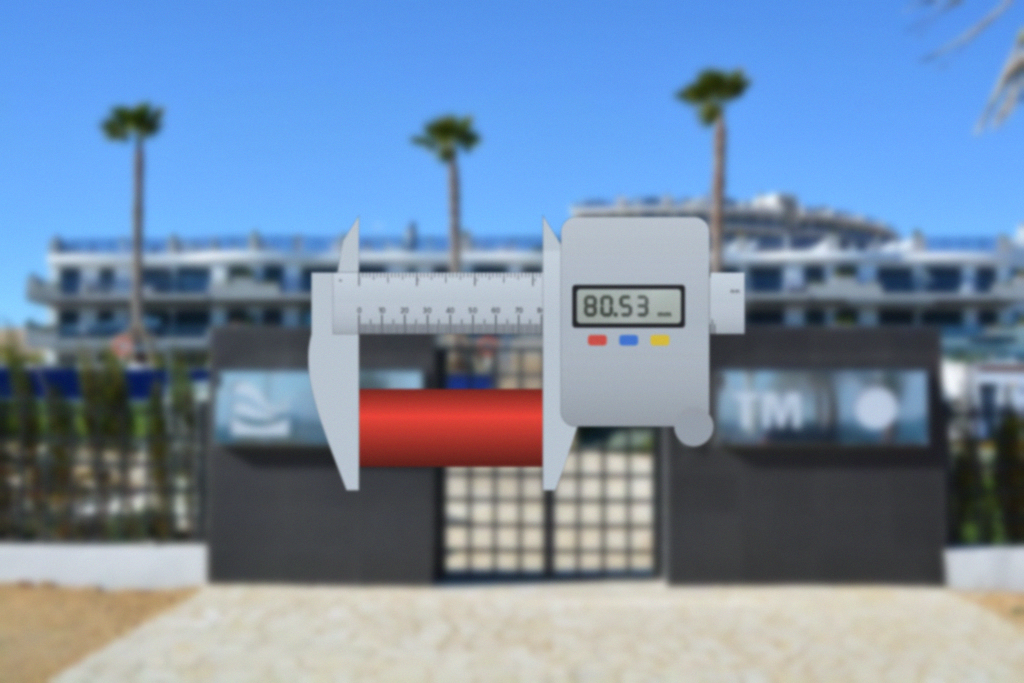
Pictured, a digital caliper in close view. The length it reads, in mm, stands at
80.53 mm
